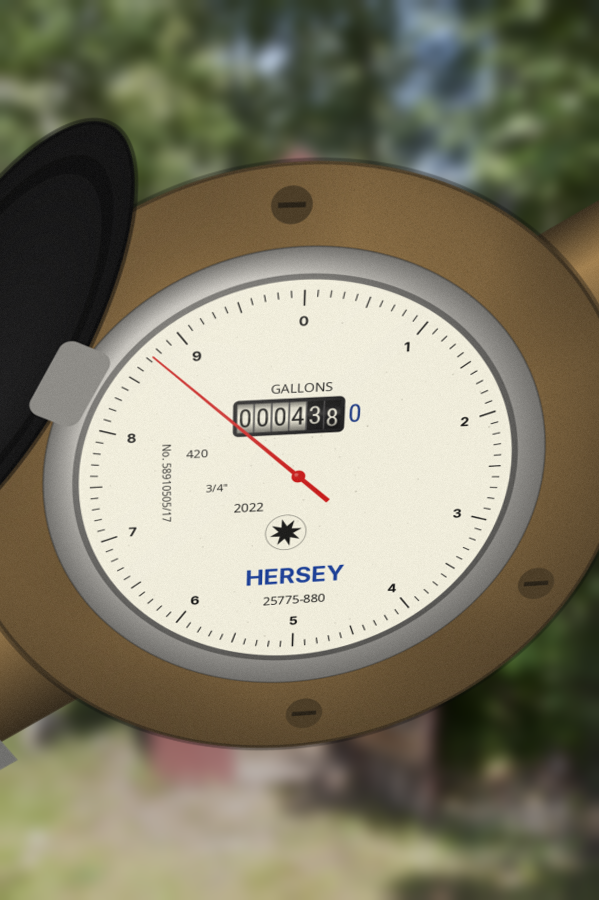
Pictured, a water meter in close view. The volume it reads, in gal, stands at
4378.7 gal
